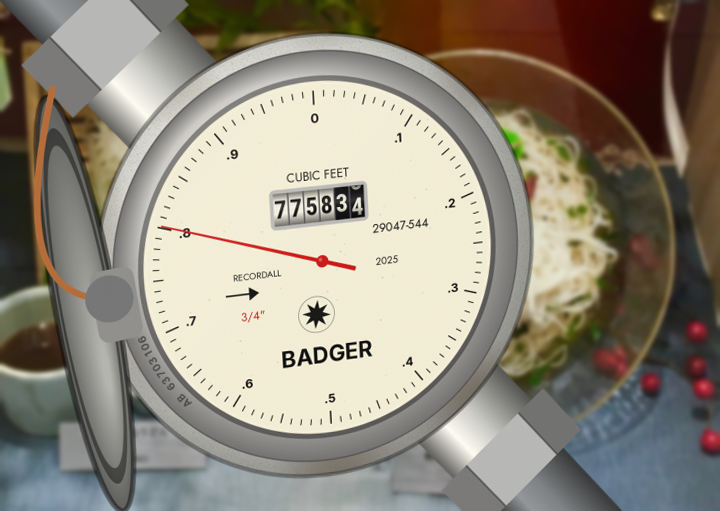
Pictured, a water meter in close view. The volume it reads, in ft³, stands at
775833.80 ft³
